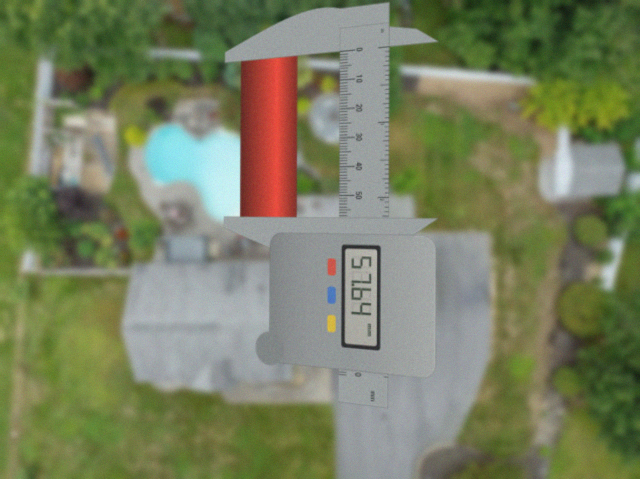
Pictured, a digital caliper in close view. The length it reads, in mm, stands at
57.64 mm
